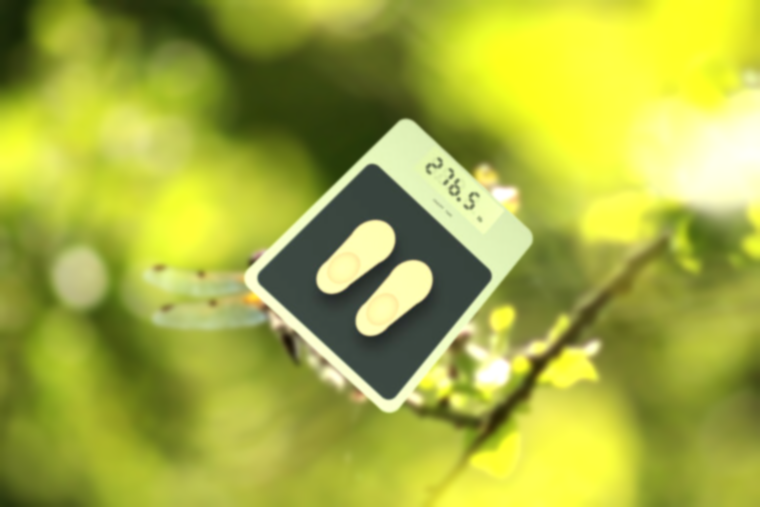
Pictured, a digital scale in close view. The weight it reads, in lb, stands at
276.5 lb
